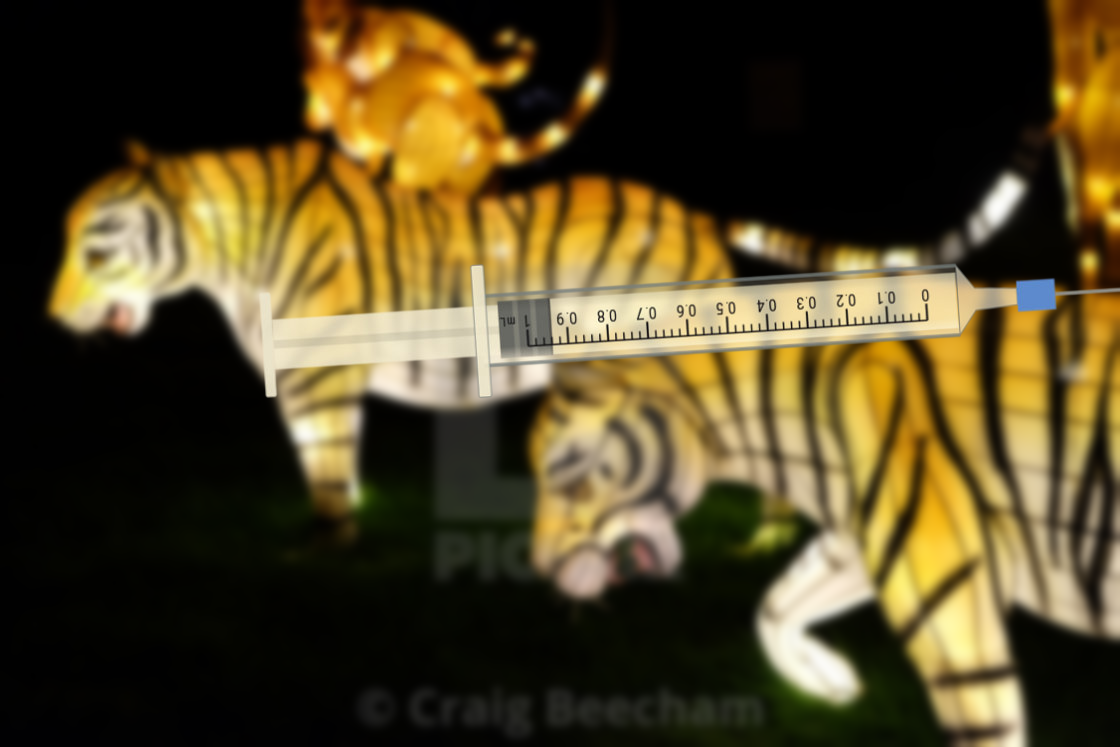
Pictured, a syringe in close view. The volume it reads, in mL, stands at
0.94 mL
